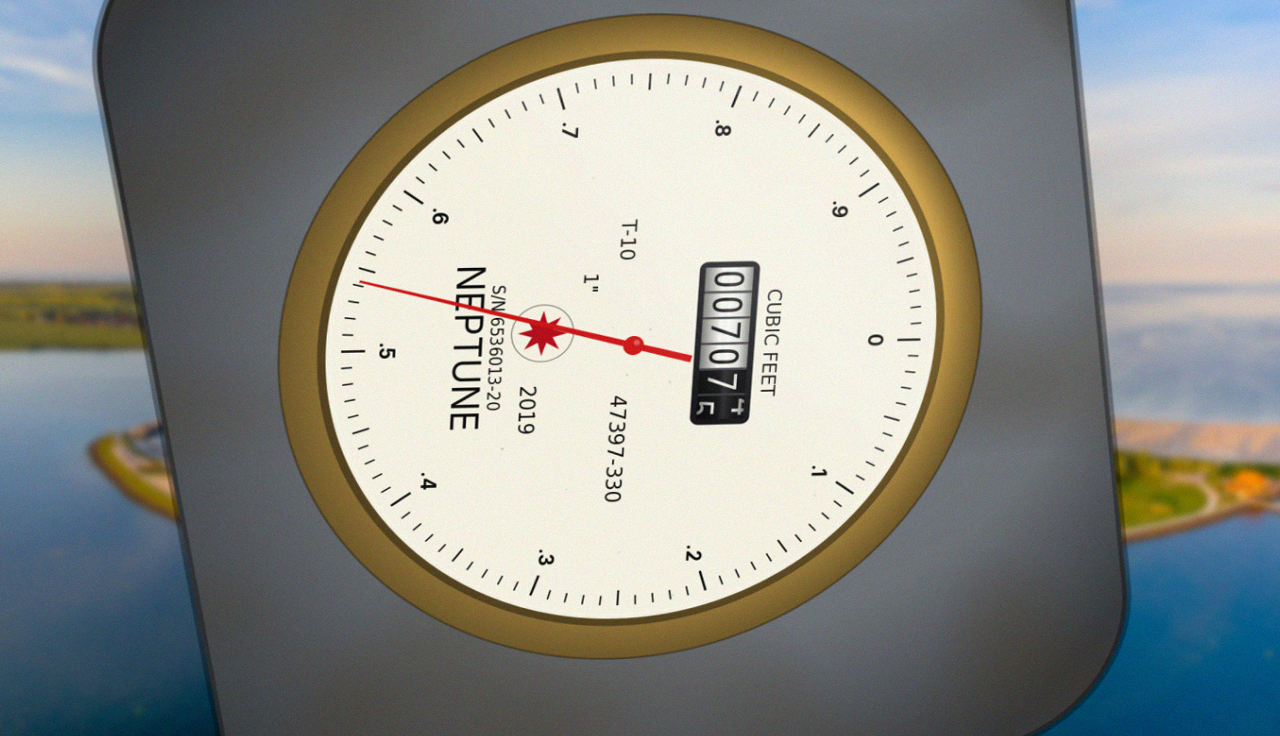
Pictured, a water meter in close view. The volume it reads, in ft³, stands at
7074.54 ft³
